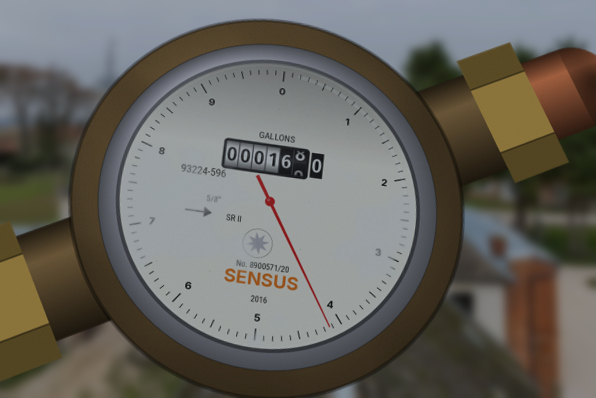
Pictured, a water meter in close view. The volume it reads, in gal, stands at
1684.1 gal
